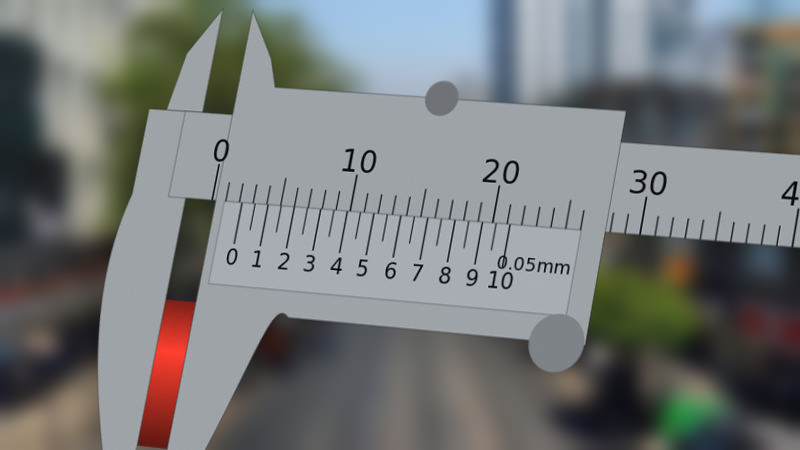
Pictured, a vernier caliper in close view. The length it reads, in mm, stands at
2.2 mm
